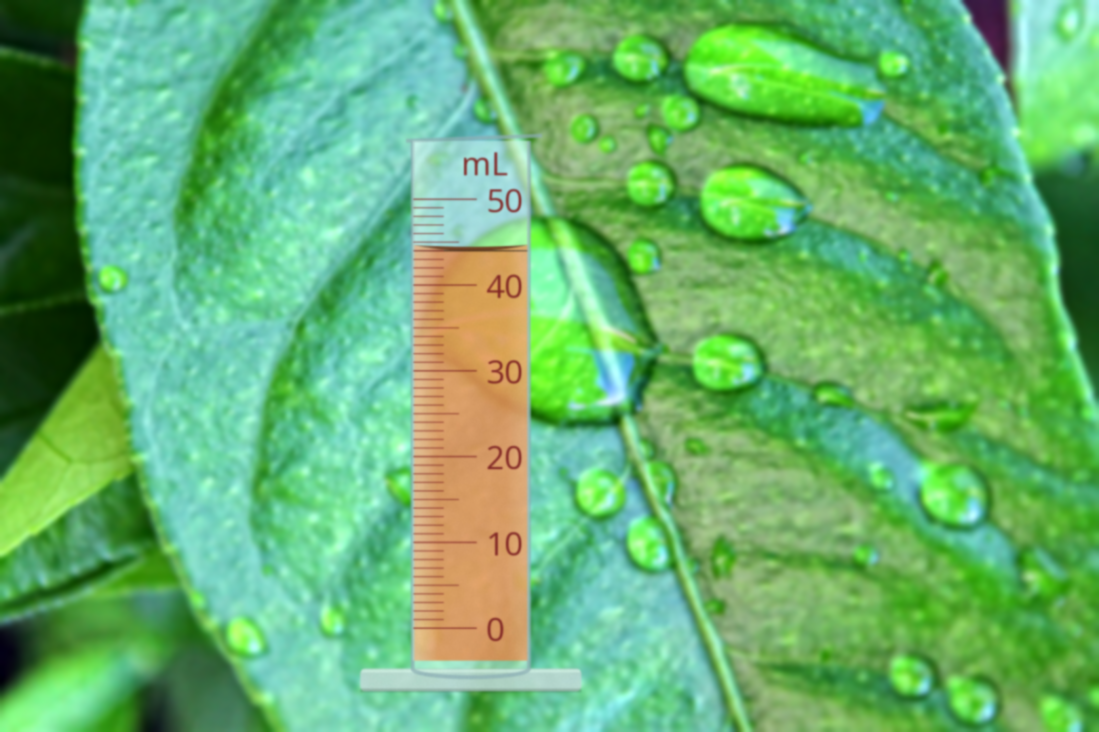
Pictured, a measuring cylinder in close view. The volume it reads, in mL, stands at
44 mL
